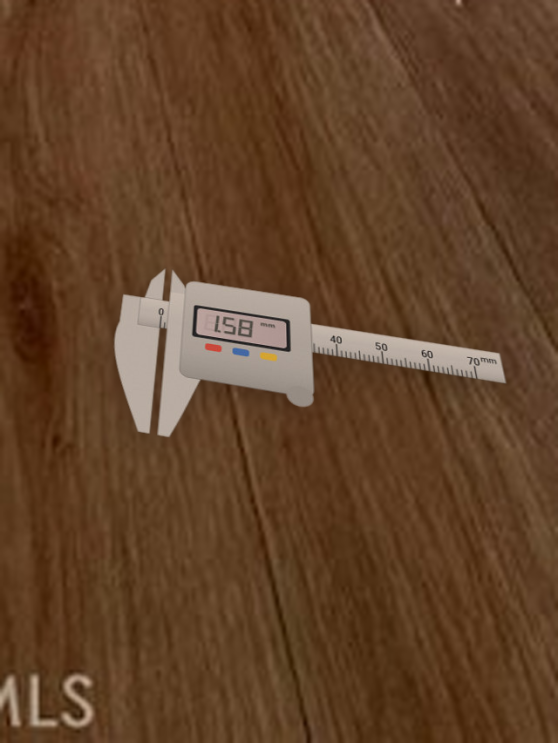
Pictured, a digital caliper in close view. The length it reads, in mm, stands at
1.58 mm
